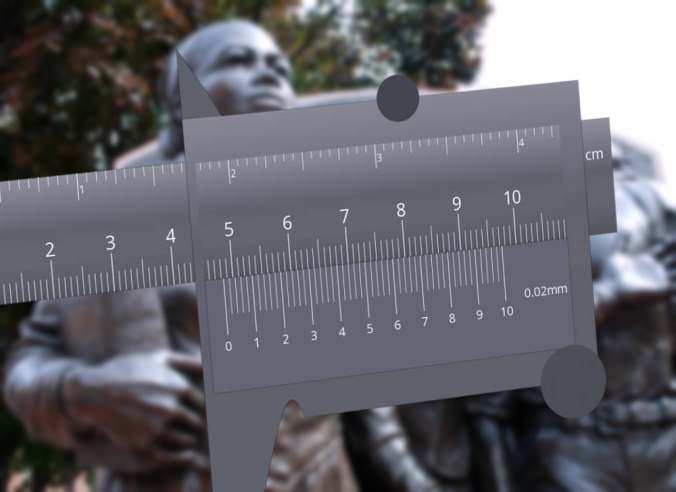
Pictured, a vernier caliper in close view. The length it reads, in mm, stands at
48.4 mm
